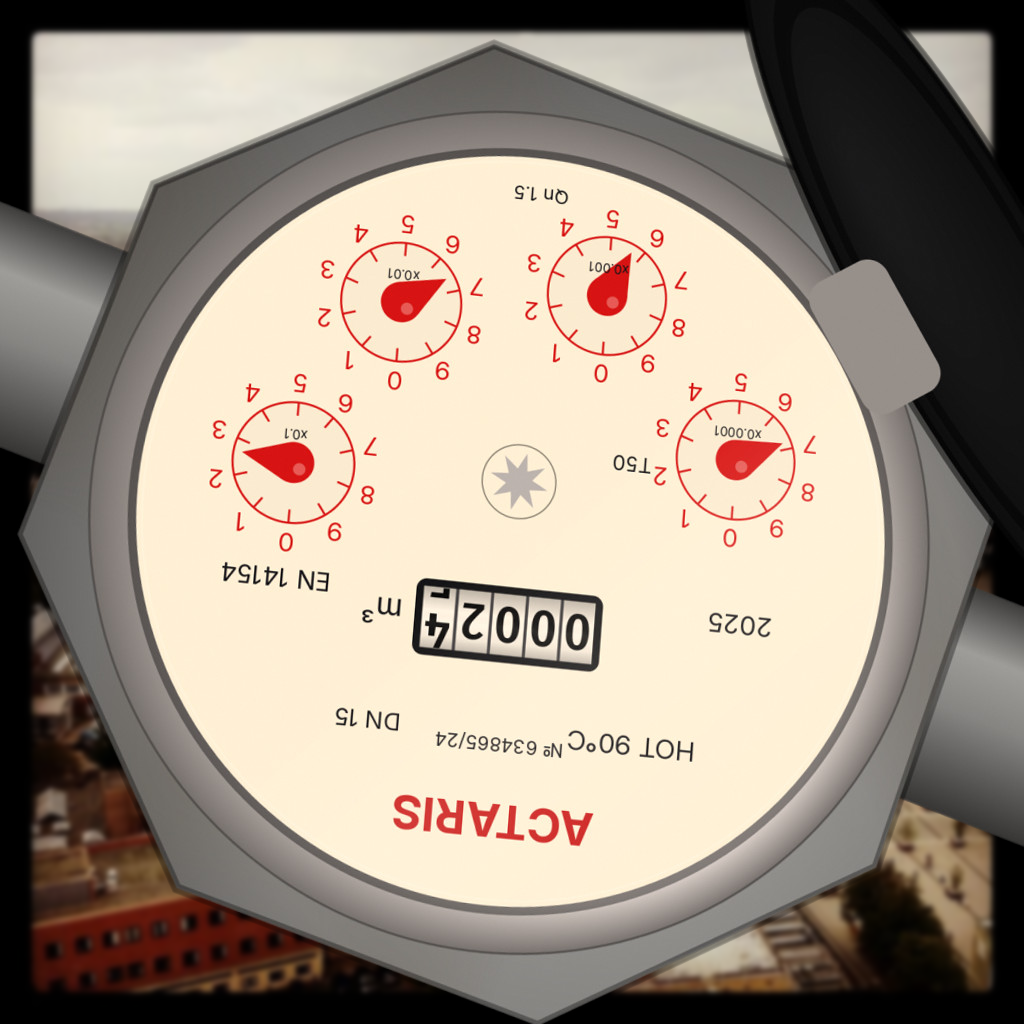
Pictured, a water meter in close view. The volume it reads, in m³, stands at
24.2656 m³
